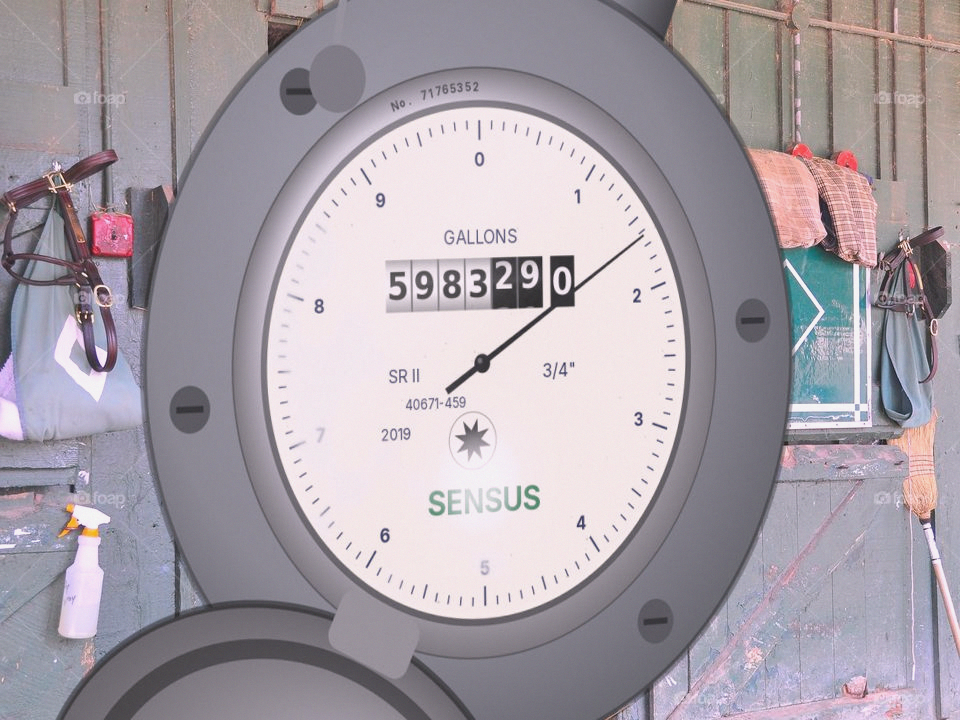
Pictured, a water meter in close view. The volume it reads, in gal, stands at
5983291.6 gal
